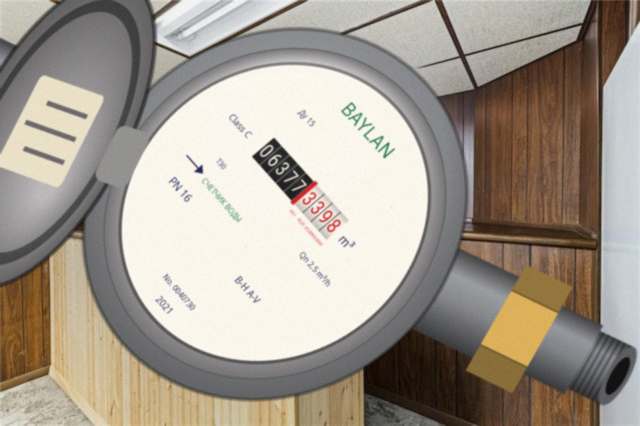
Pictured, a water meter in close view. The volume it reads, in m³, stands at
6377.3398 m³
